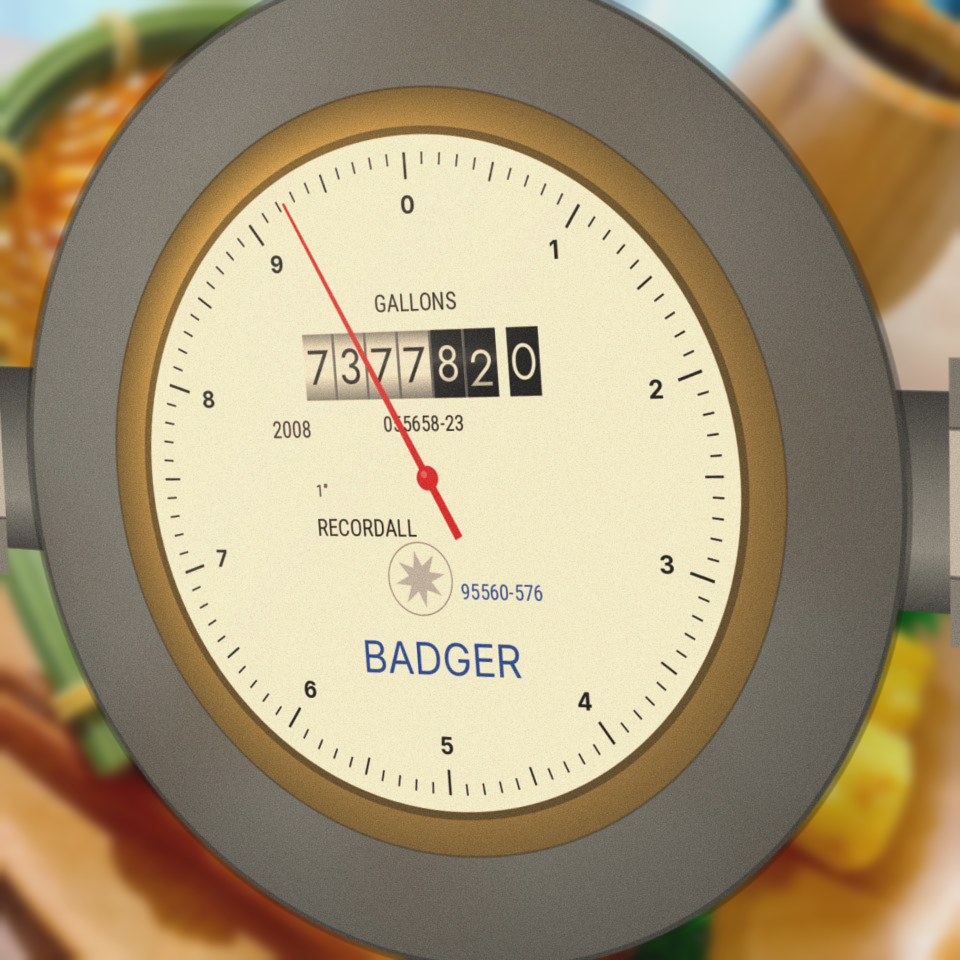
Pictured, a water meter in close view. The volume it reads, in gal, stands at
7377819.2 gal
